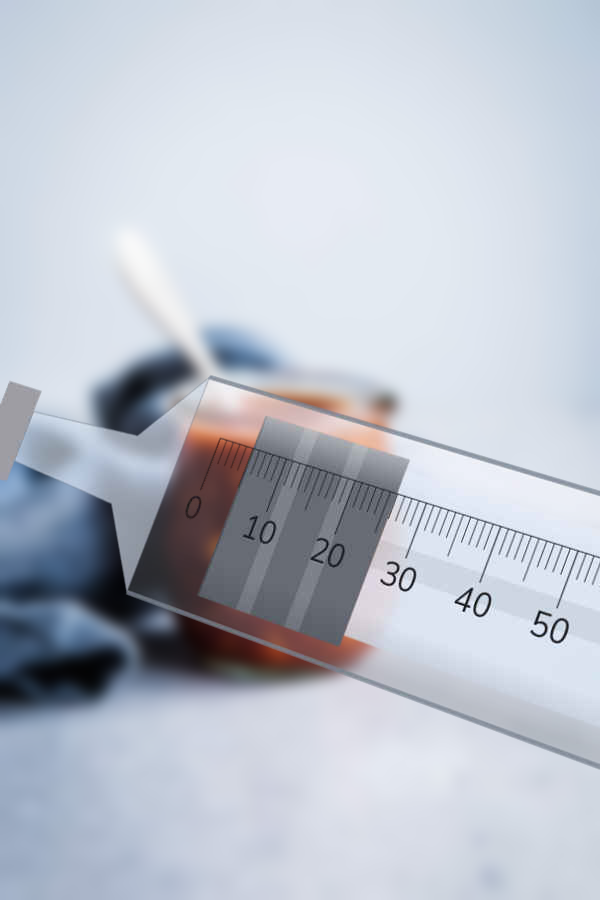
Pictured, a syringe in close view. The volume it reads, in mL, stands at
5 mL
